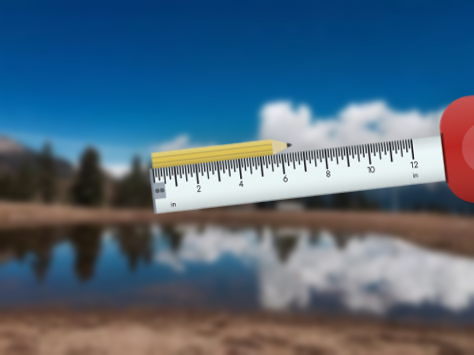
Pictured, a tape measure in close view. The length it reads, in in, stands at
6.5 in
